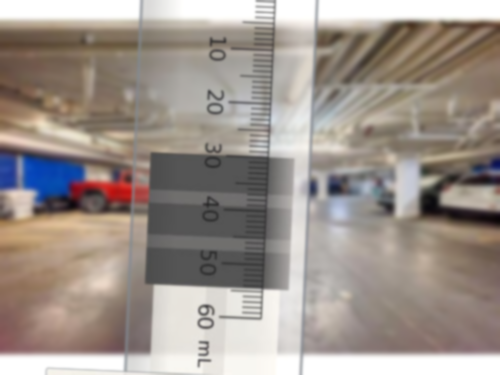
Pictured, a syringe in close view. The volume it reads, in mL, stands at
30 mL
